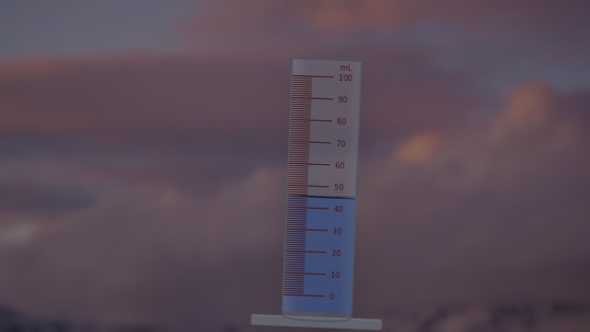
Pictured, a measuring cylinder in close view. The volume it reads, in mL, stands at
45 mL
